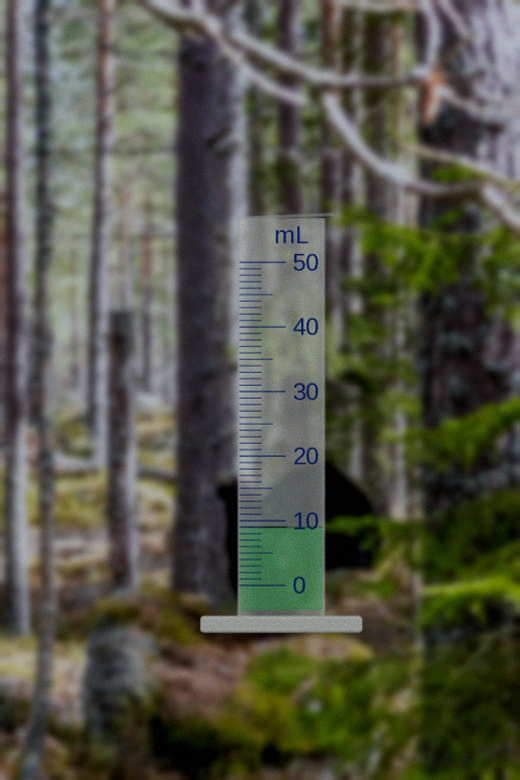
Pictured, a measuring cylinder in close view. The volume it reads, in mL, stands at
9 mL
